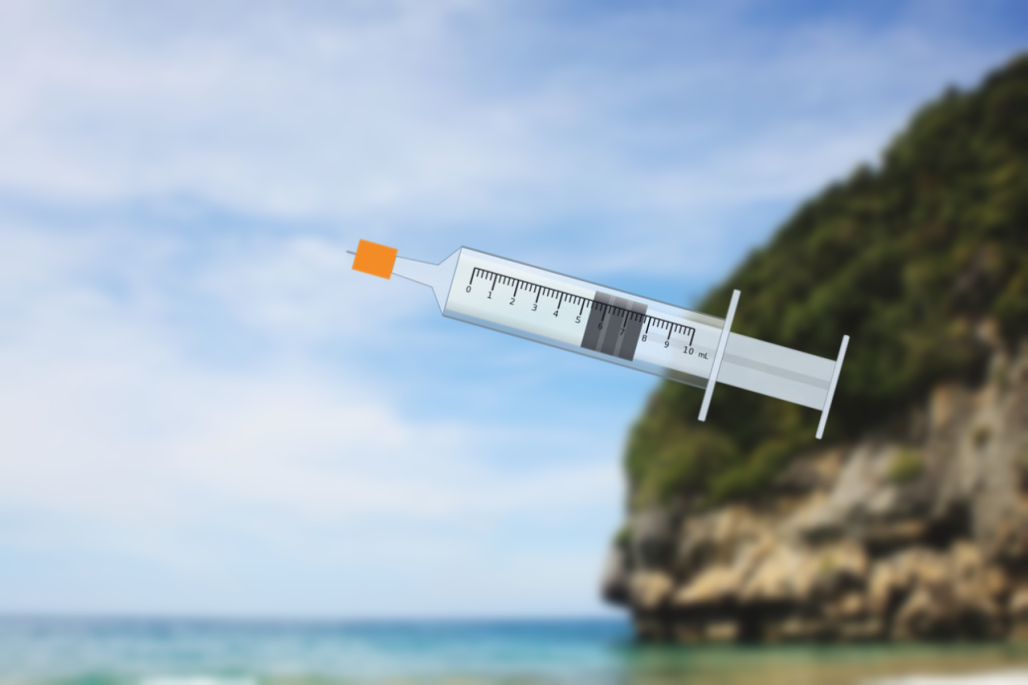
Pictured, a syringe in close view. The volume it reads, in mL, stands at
5.4 mL
